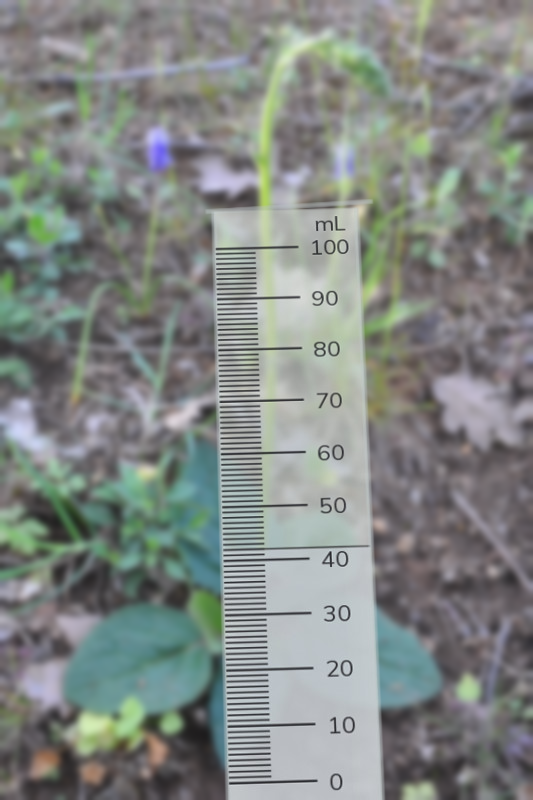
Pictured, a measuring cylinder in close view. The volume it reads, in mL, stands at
42 mL
